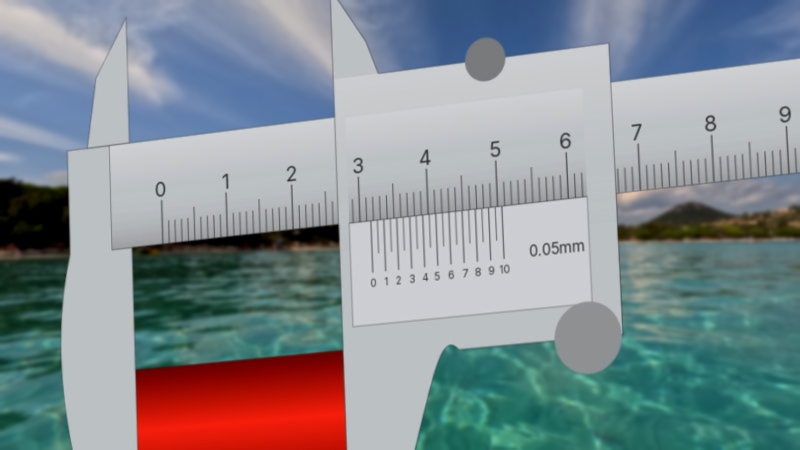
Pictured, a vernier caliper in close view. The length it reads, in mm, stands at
31.6 mm
